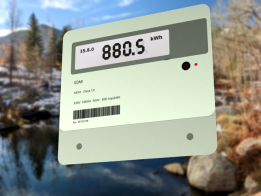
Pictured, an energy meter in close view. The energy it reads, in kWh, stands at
880.5 kWh
